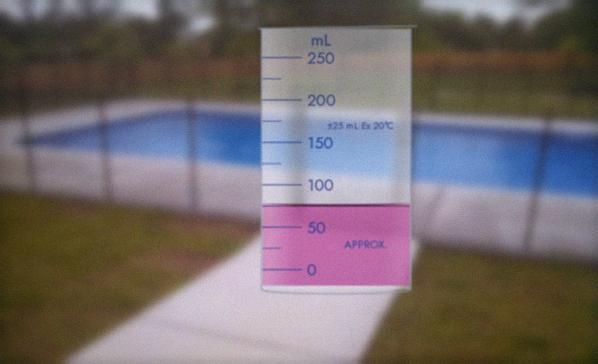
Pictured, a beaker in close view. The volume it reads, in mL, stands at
75 mL
